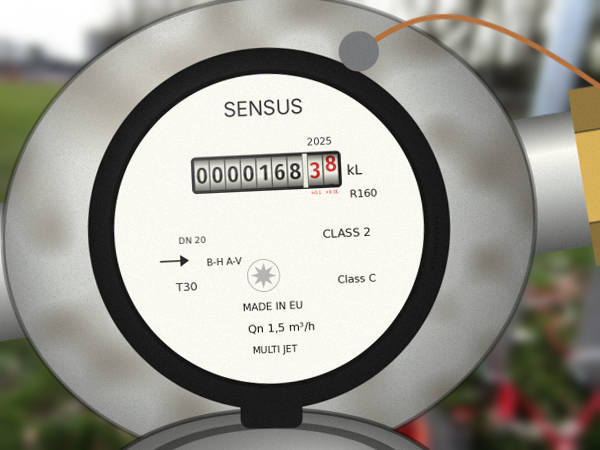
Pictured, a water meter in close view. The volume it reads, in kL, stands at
168.38 kL
